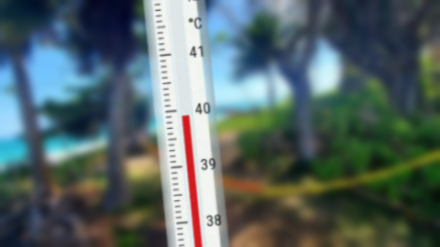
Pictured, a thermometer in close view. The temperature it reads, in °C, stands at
39.9 °C
